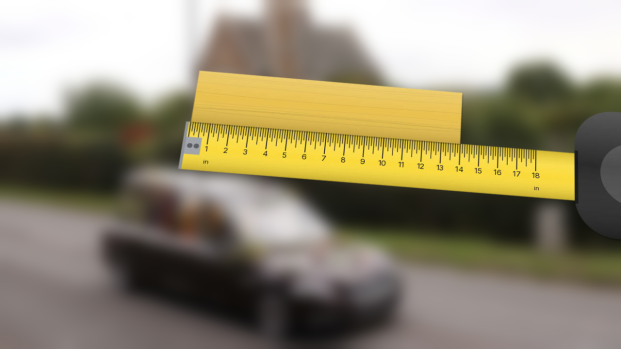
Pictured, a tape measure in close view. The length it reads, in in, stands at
14 in
